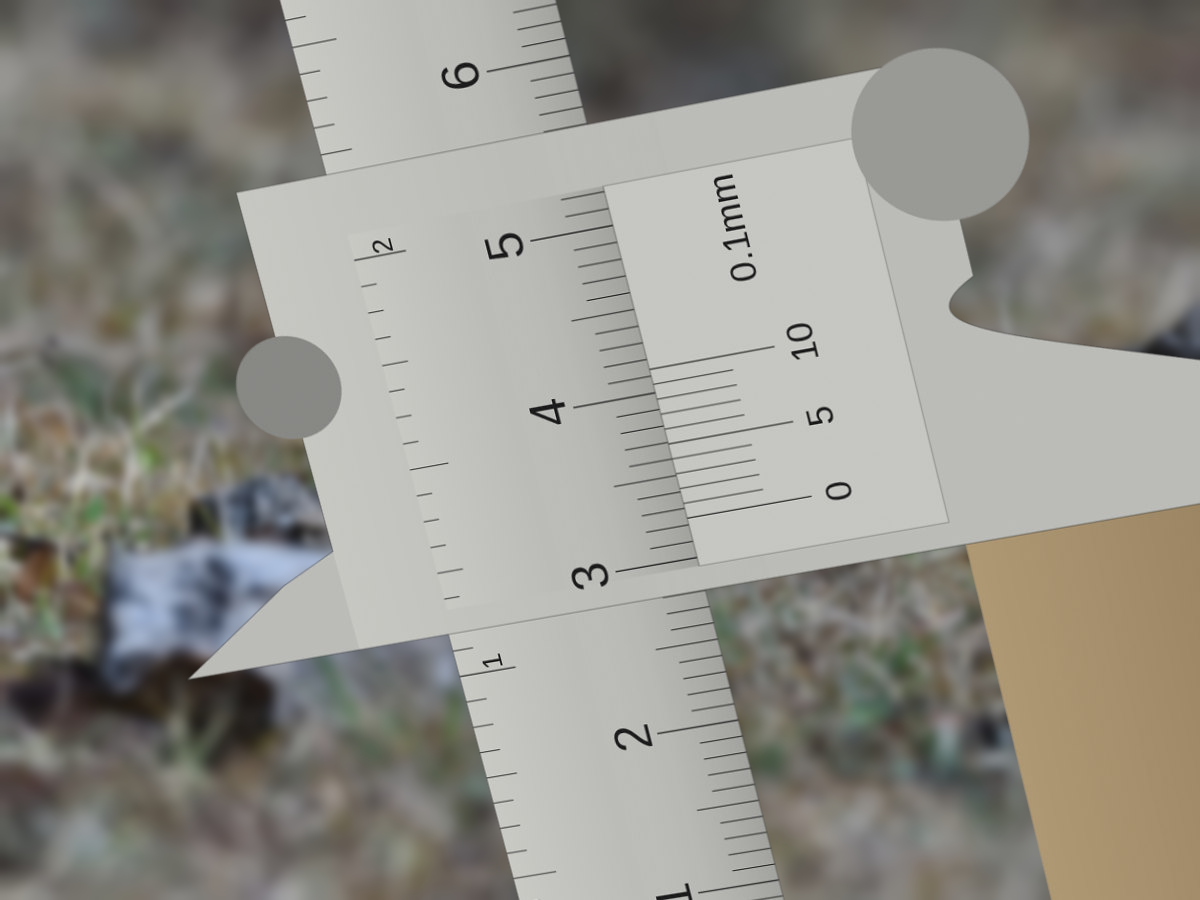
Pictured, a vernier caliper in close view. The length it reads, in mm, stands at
32.4 mm
